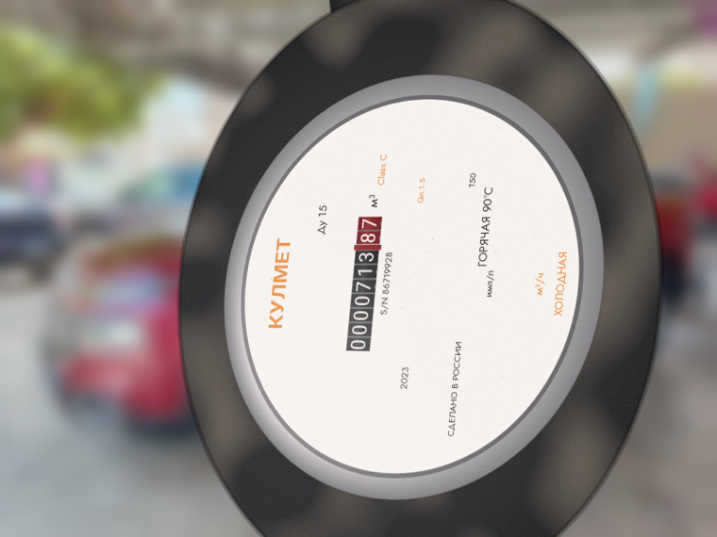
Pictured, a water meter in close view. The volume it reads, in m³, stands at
713.87 m³
